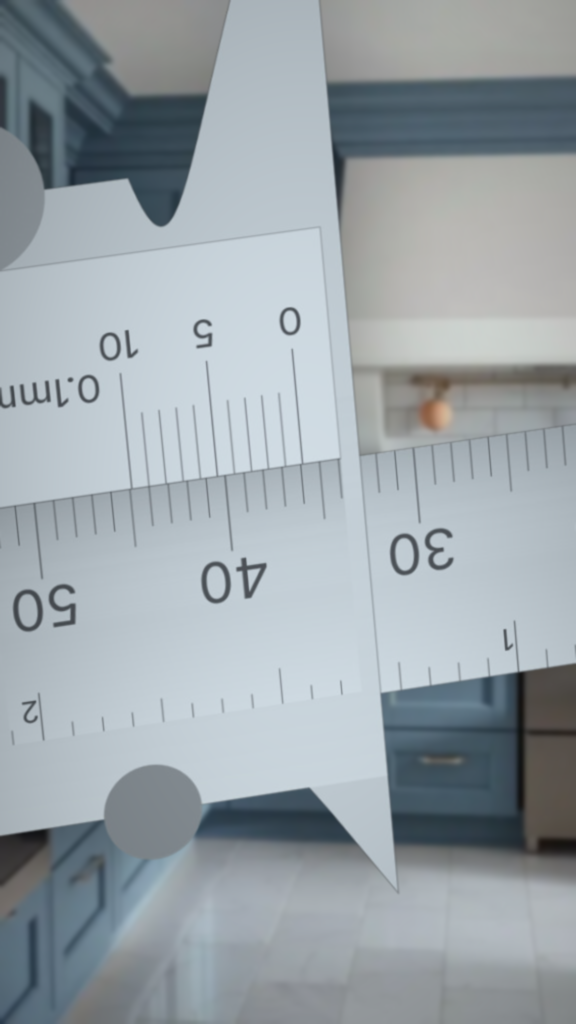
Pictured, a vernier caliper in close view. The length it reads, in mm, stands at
35.9 mm
